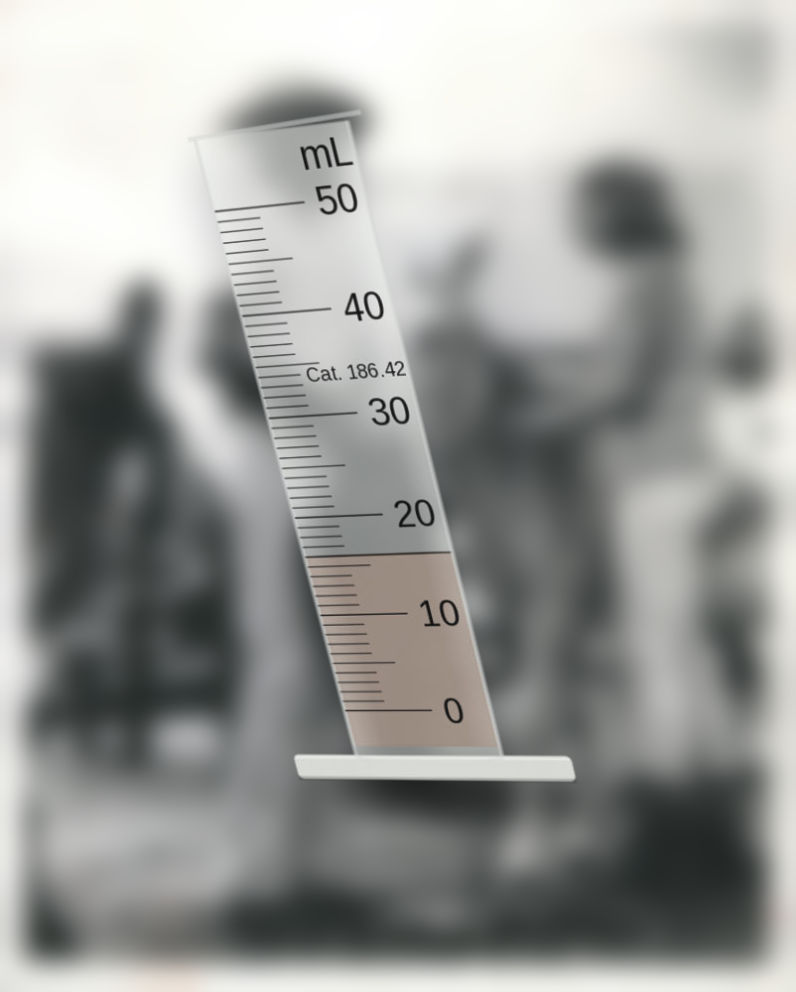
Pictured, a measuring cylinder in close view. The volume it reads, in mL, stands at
16 mL
